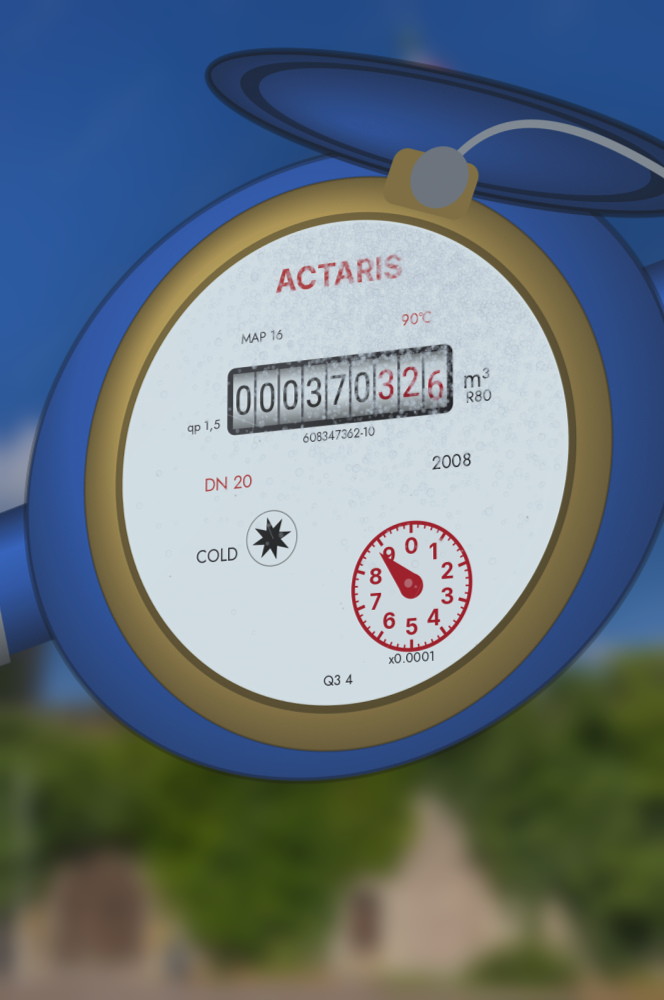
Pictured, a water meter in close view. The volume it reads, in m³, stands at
370.3258 m³
